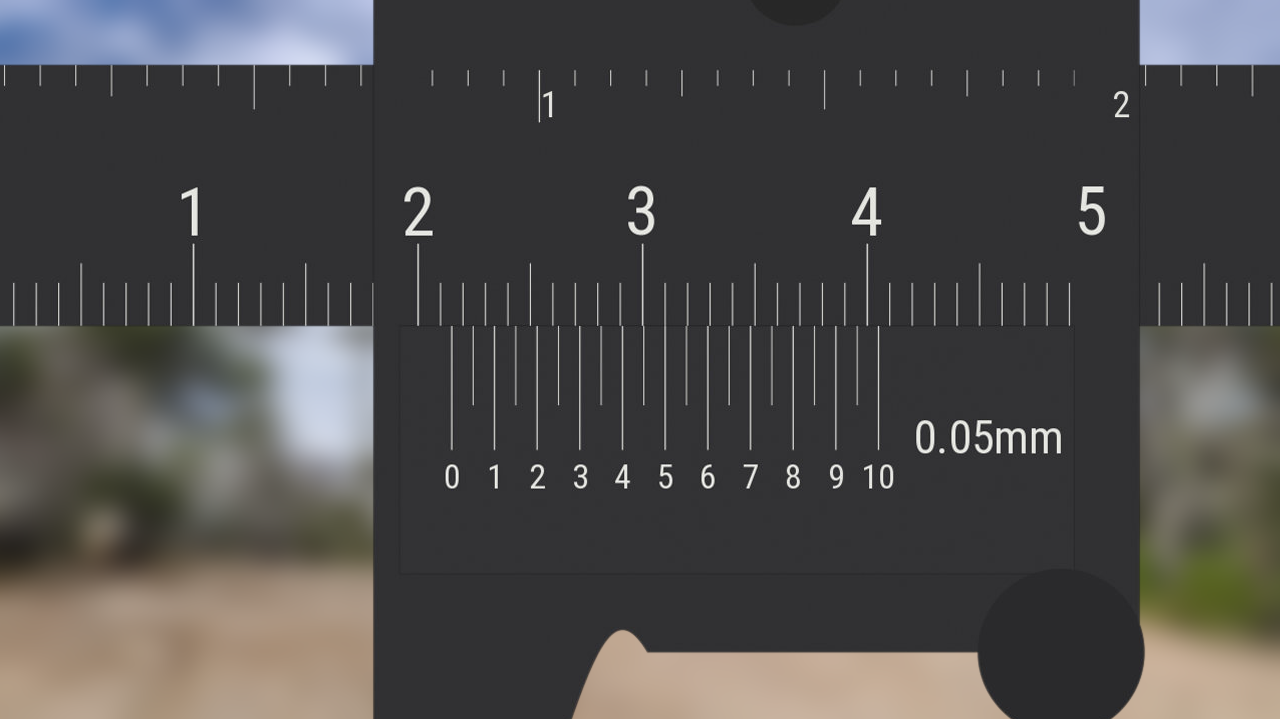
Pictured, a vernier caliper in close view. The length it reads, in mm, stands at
21.5 mm
